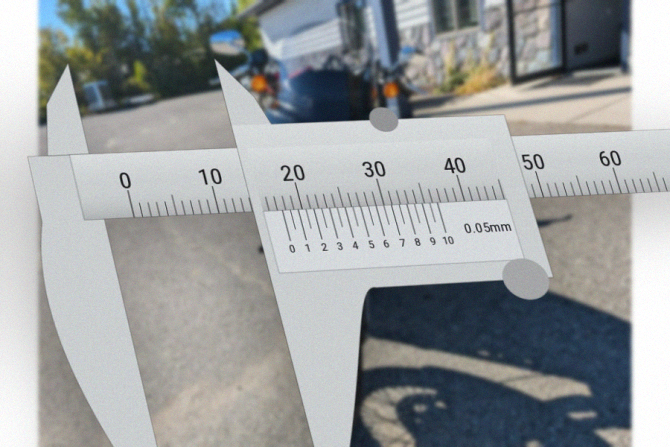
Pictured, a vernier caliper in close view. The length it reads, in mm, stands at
17.6 mm
